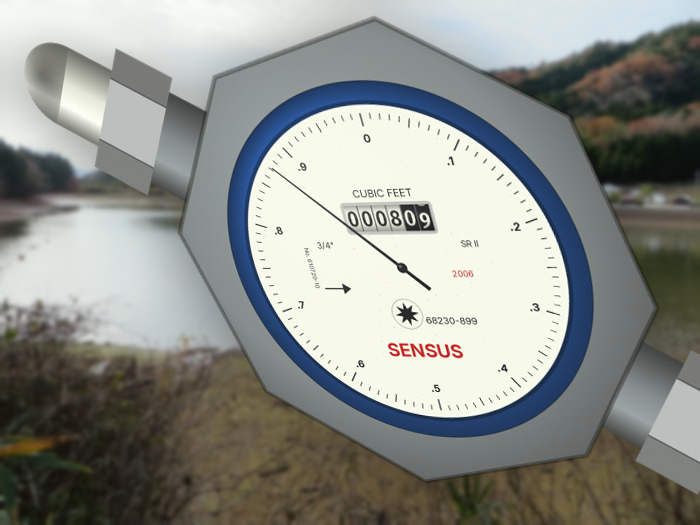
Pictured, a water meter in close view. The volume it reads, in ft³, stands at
808.87 ft³
